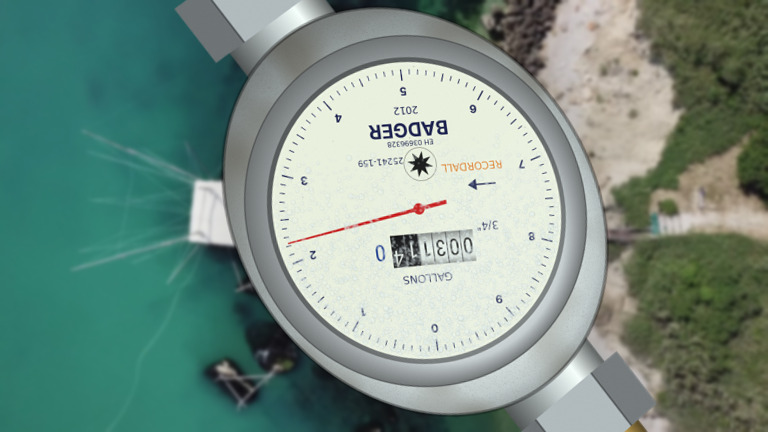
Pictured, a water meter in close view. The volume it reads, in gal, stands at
31142.2 gal
